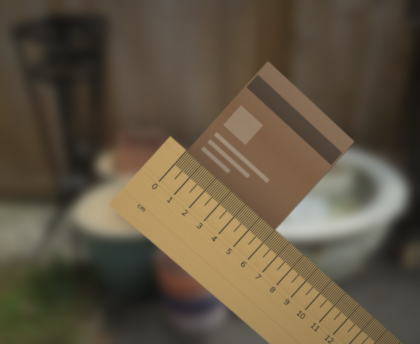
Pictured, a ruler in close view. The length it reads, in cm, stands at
6 cm
